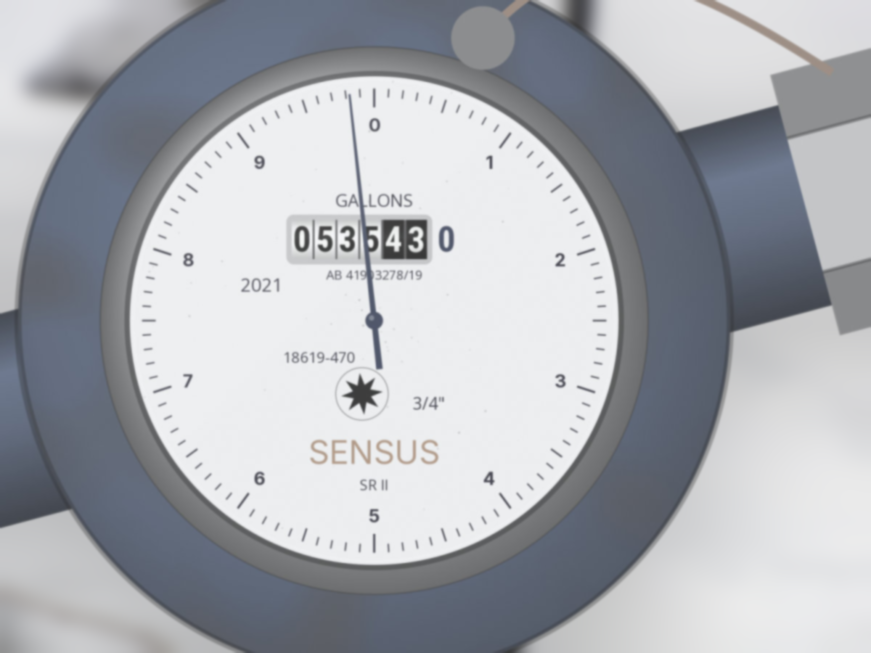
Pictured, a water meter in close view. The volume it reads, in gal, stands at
535429.8 gal
